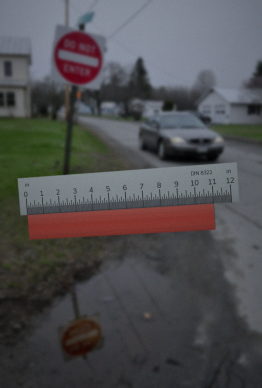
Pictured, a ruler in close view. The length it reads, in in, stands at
11 in
